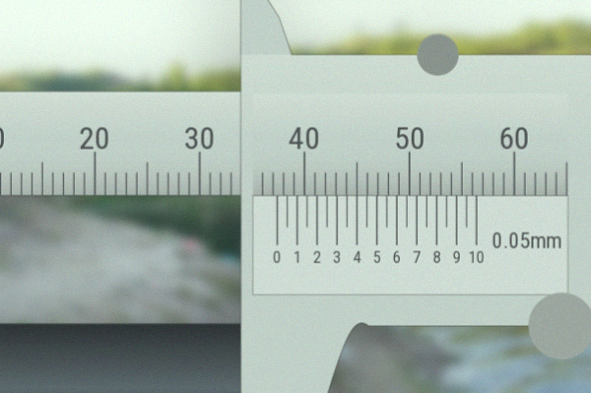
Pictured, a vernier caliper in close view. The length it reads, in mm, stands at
37.4 mm
